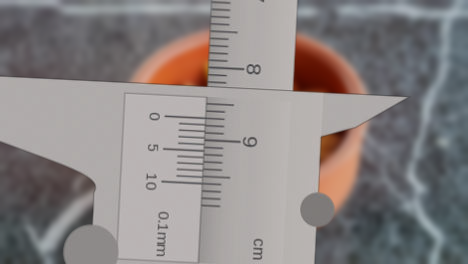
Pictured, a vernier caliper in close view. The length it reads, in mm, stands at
87.0 mm
